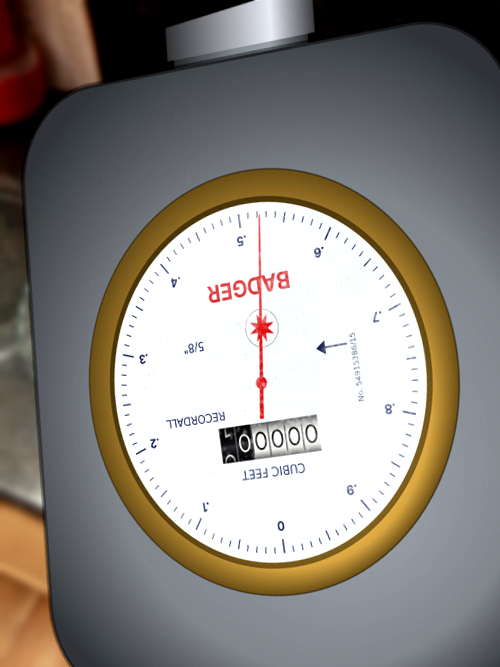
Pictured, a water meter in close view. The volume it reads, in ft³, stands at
0.52 ft³
